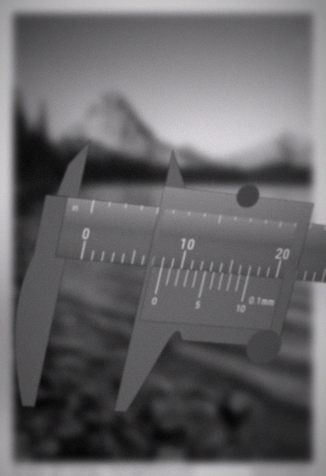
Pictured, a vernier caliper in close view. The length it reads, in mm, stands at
8.0 mm
